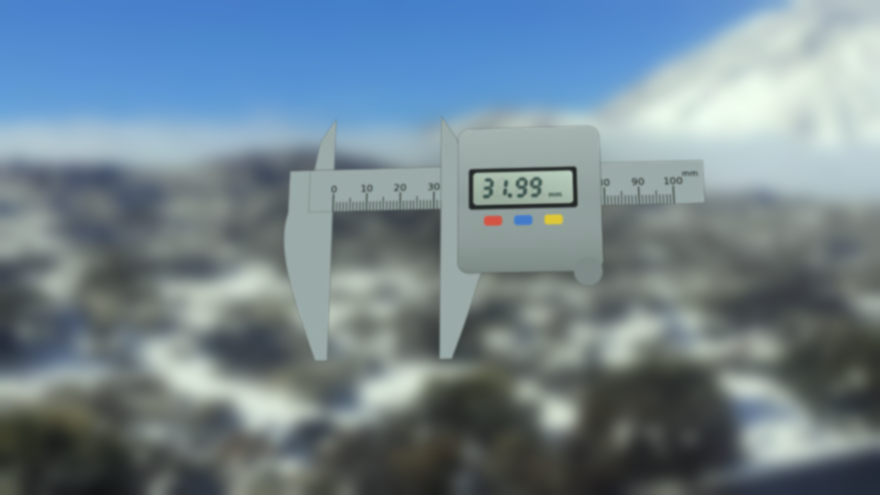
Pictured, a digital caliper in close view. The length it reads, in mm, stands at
31.99 mm
